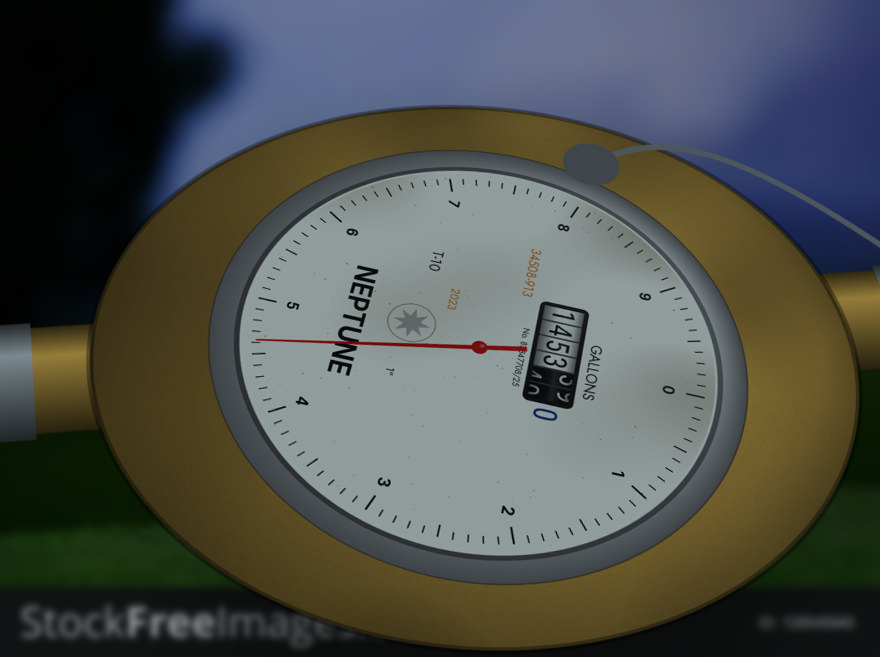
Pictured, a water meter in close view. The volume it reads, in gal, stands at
1453394.6 gal
